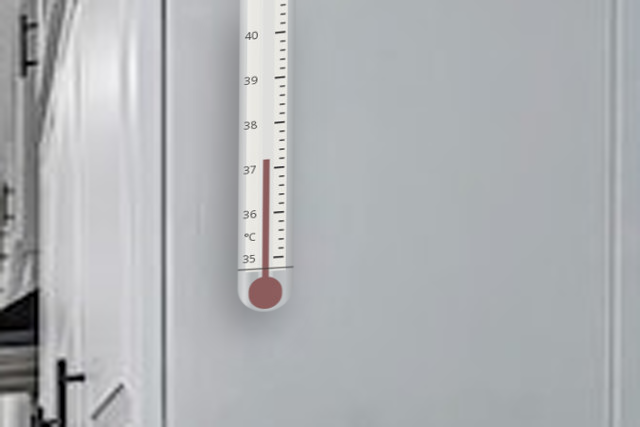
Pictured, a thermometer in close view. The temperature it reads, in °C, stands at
37.2 °C
